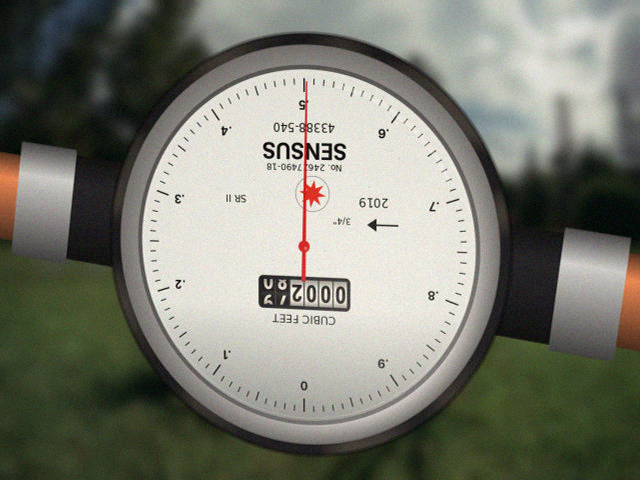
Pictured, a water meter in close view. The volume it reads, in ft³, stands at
279.50 ft³
